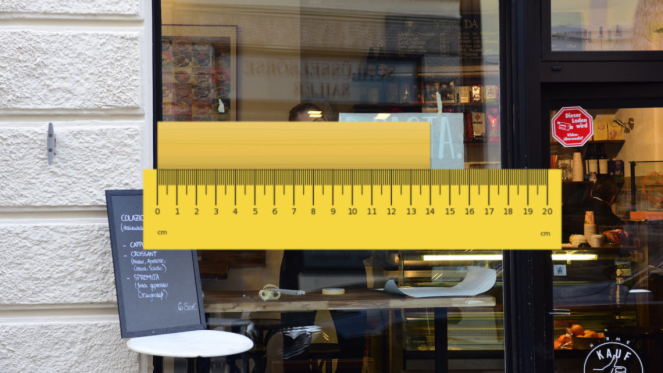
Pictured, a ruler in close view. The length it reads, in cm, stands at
14 cm
